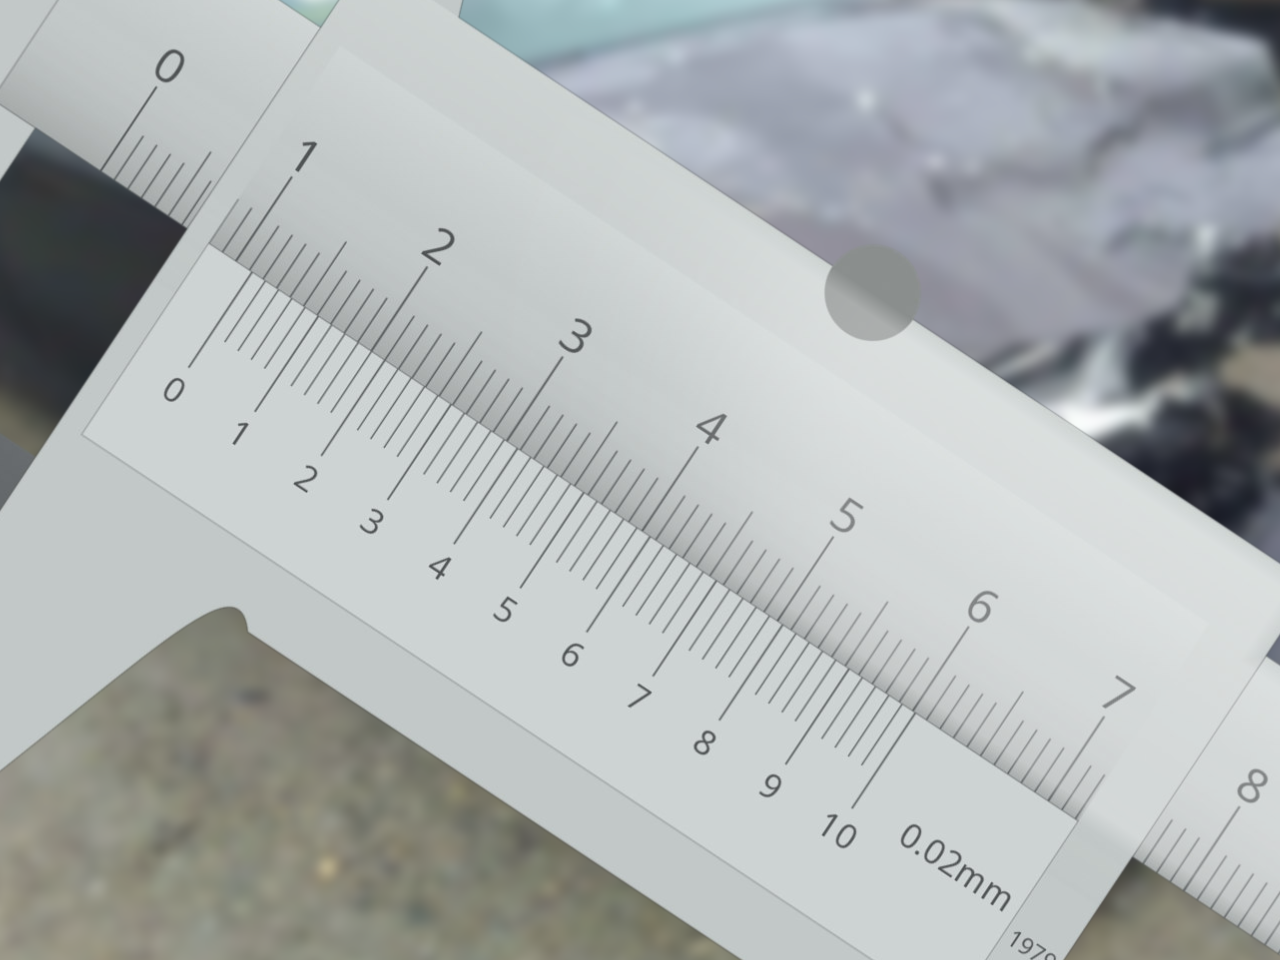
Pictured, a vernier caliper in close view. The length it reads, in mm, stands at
11.2 mm
